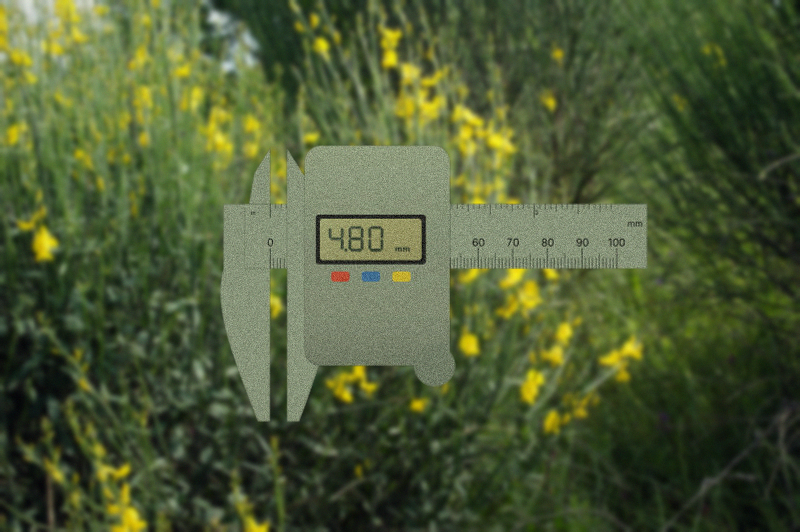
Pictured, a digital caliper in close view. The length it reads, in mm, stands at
4.80 mm
